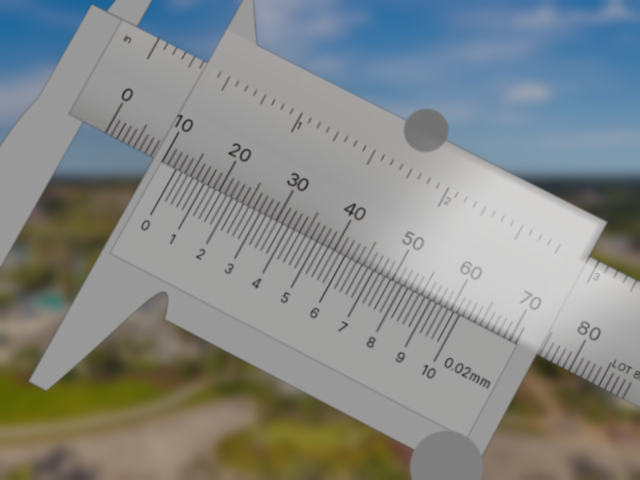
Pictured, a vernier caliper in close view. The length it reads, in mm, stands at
12.5 mm
